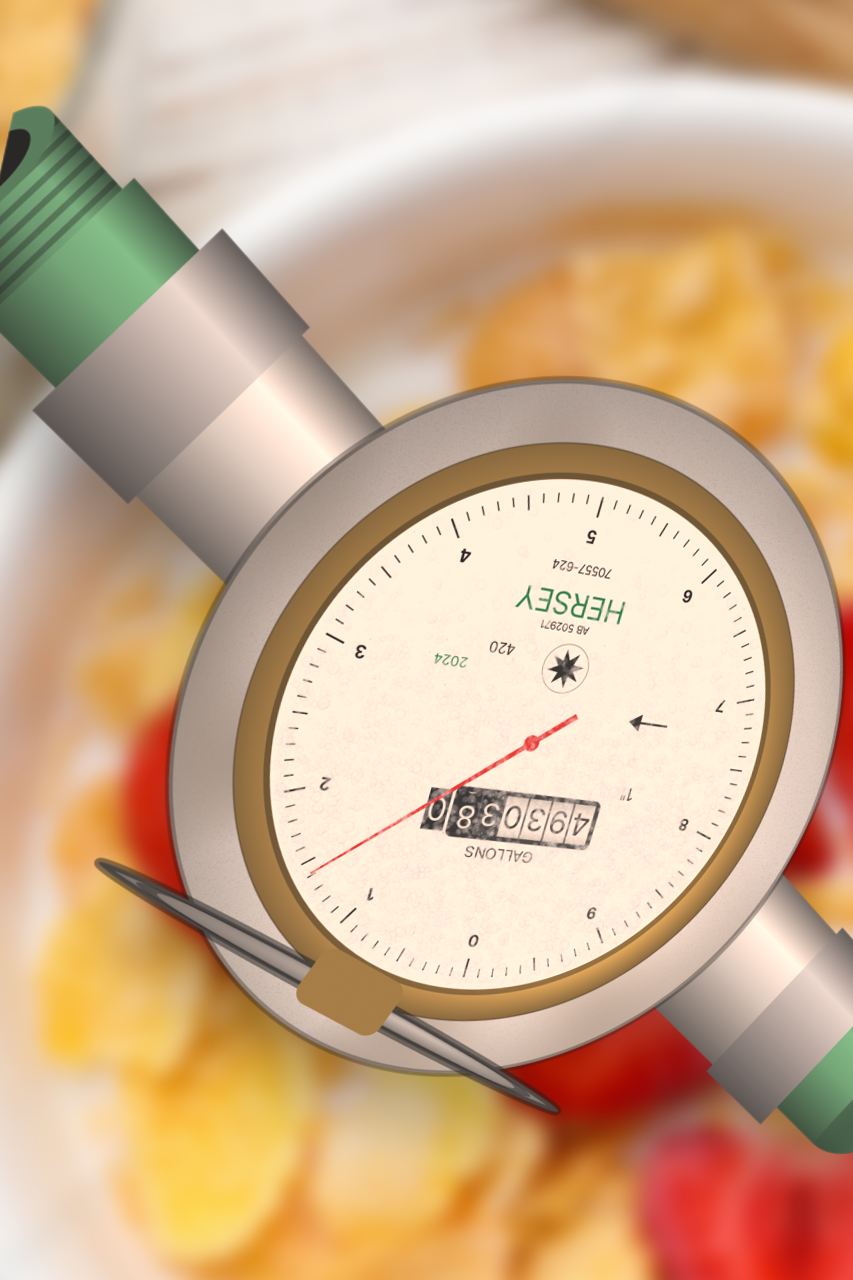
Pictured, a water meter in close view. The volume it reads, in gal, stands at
4930381.4 gal
